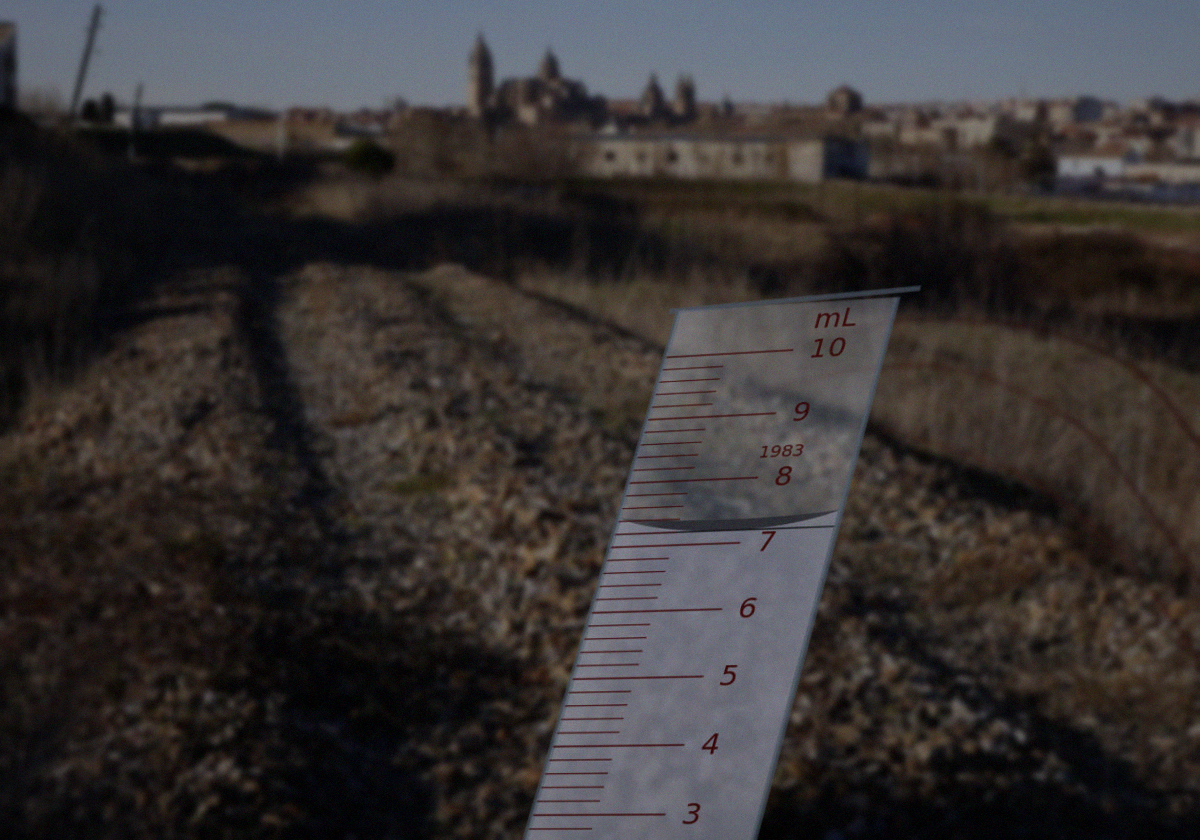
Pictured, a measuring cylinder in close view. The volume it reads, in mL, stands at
7.2 mL
